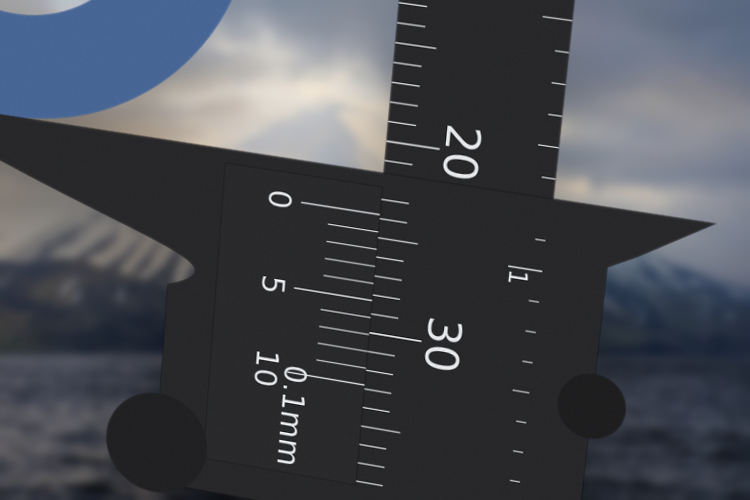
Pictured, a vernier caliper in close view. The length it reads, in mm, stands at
23.8 mm
